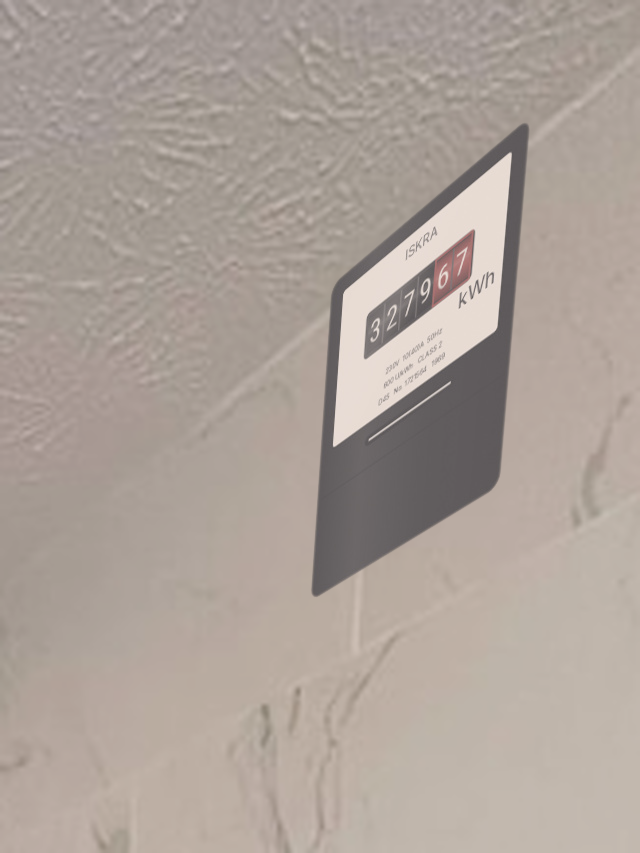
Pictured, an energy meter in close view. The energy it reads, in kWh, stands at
3279.67 kWh
